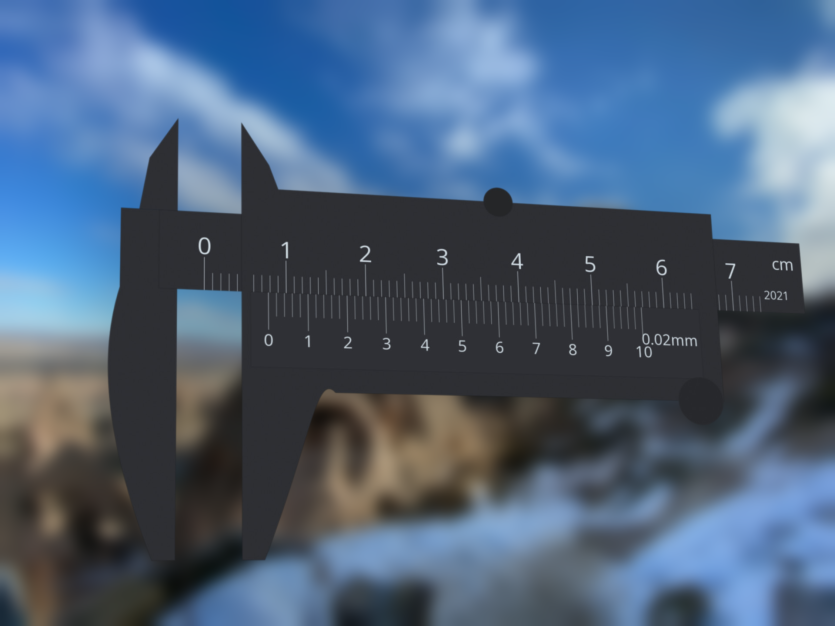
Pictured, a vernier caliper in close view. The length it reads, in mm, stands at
7.8 mm
